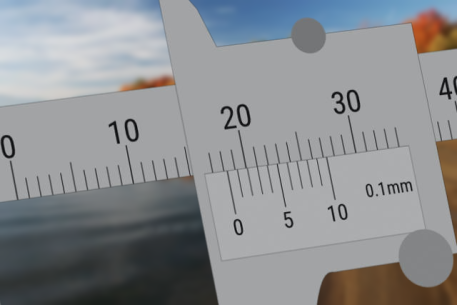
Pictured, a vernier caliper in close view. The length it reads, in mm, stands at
18.3 mm
